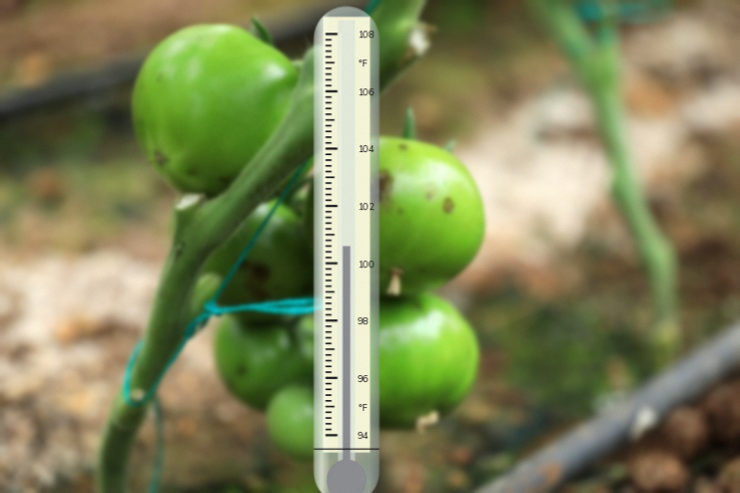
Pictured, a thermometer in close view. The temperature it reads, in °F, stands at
100.6 °F
